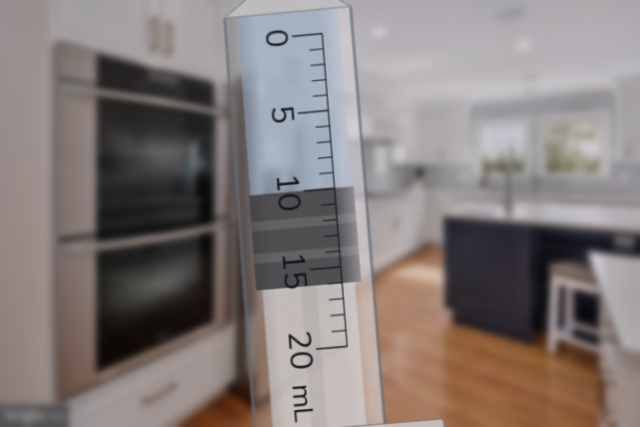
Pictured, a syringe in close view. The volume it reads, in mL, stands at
10 mL
